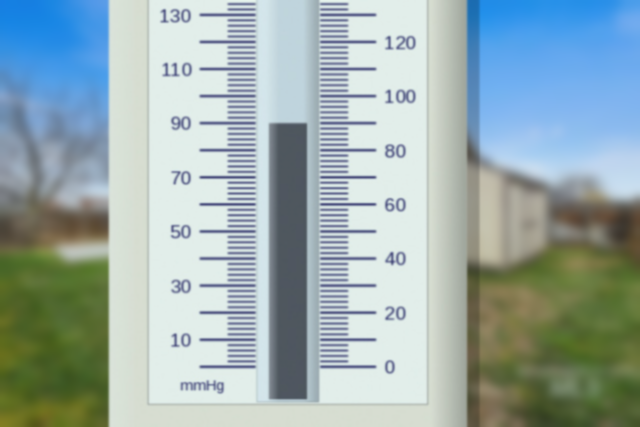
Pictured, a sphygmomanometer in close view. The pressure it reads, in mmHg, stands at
90 mmHg
